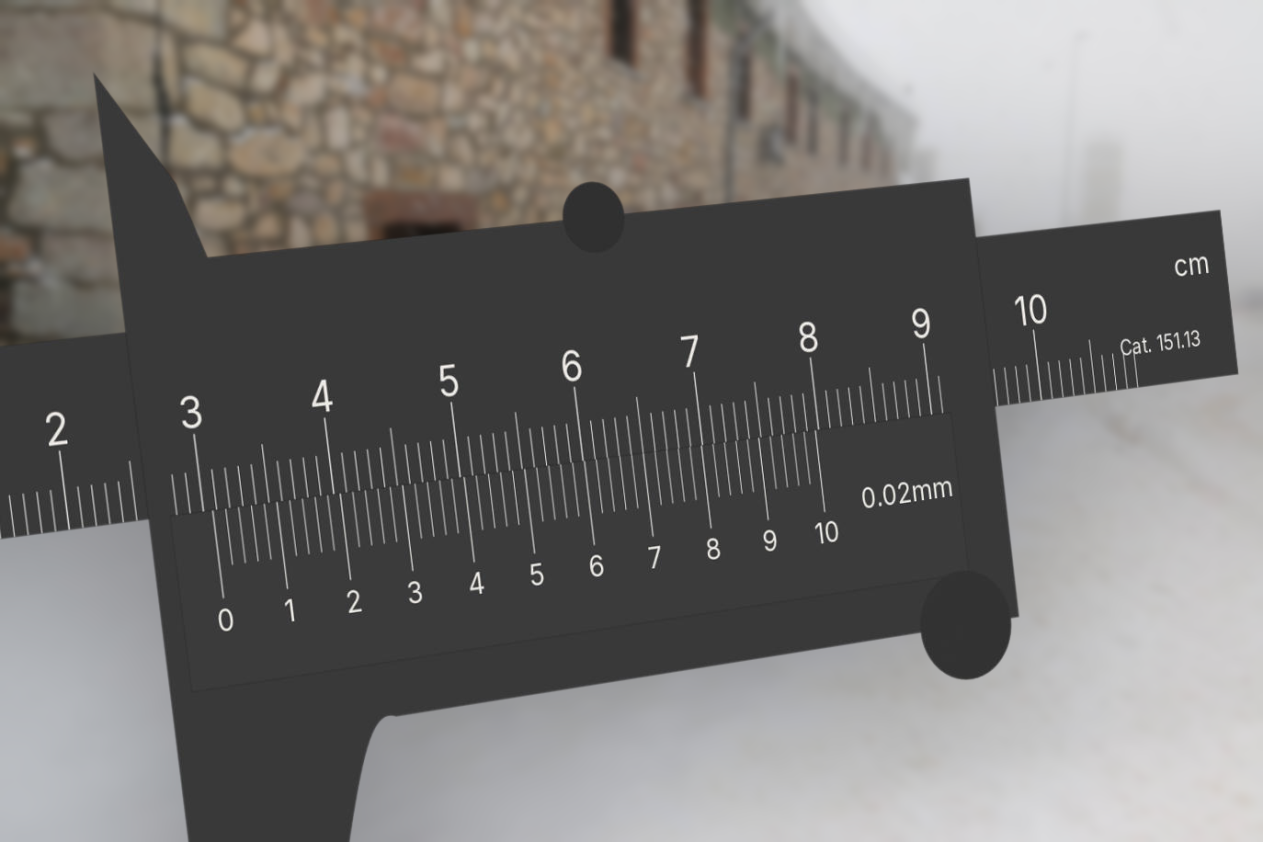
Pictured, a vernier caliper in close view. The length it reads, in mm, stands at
30.7 mm
